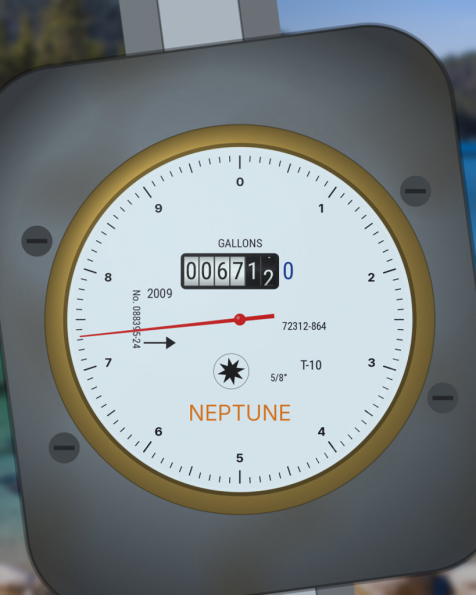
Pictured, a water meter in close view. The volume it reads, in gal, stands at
67117.3 gal
